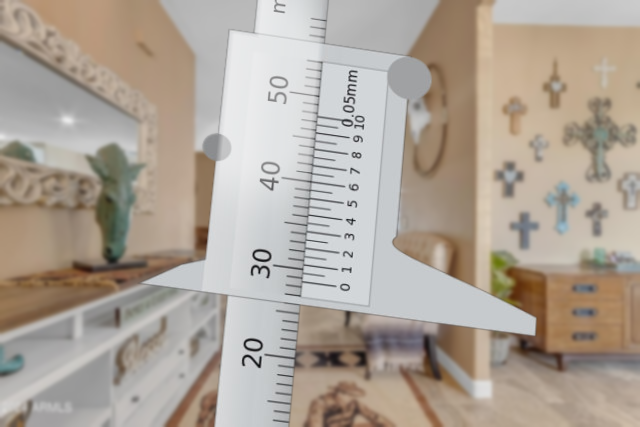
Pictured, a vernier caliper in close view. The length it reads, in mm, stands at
28.6 mm
